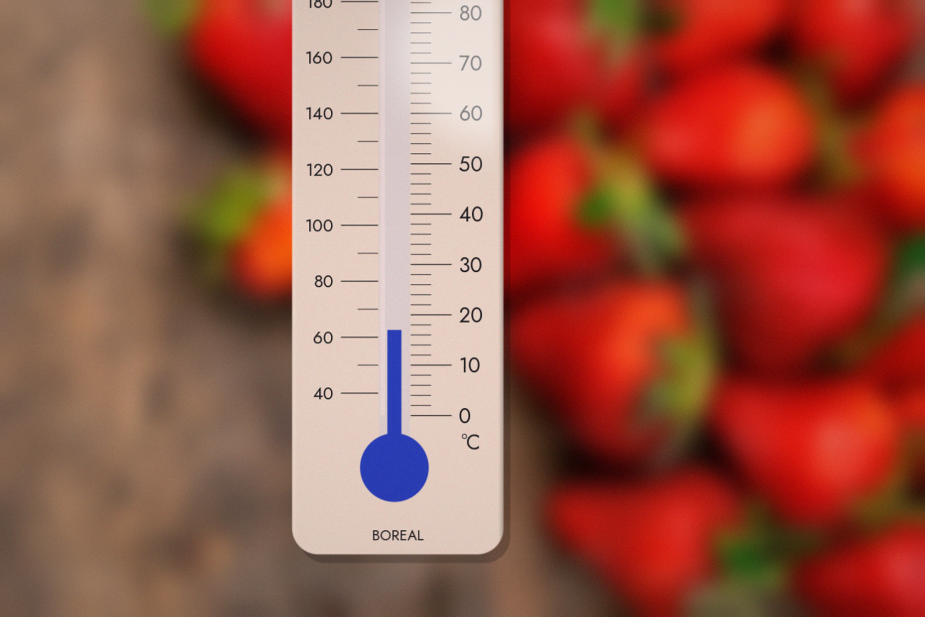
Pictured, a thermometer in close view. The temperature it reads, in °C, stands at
17 °C
